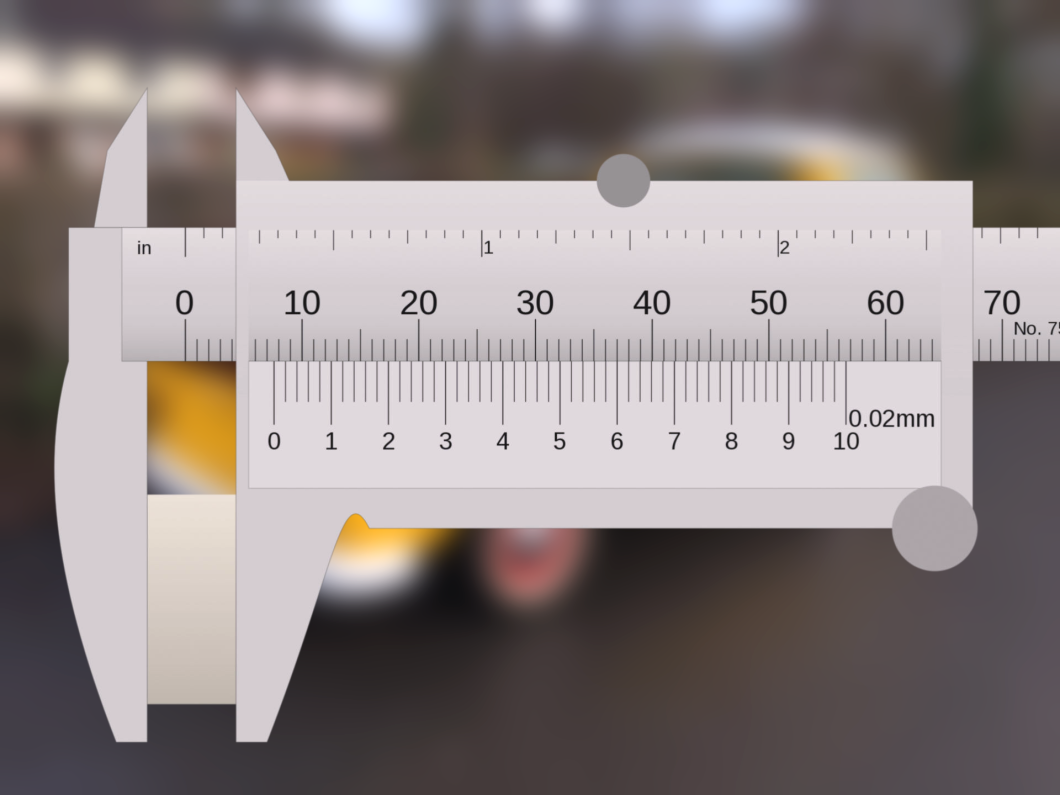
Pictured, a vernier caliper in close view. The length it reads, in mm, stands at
7.6 mm
